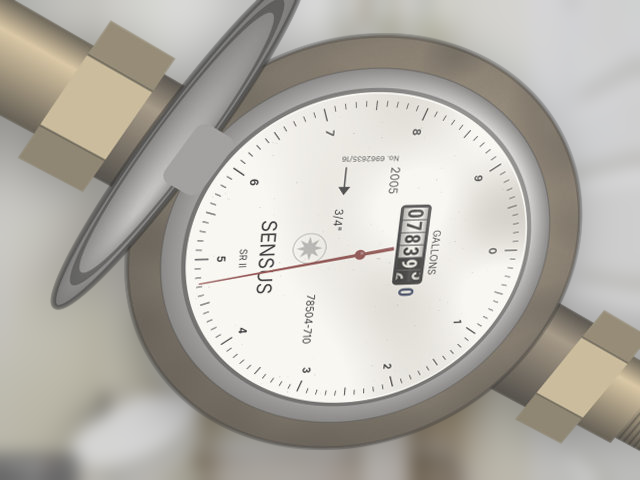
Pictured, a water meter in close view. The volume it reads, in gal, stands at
783954.7 gal
